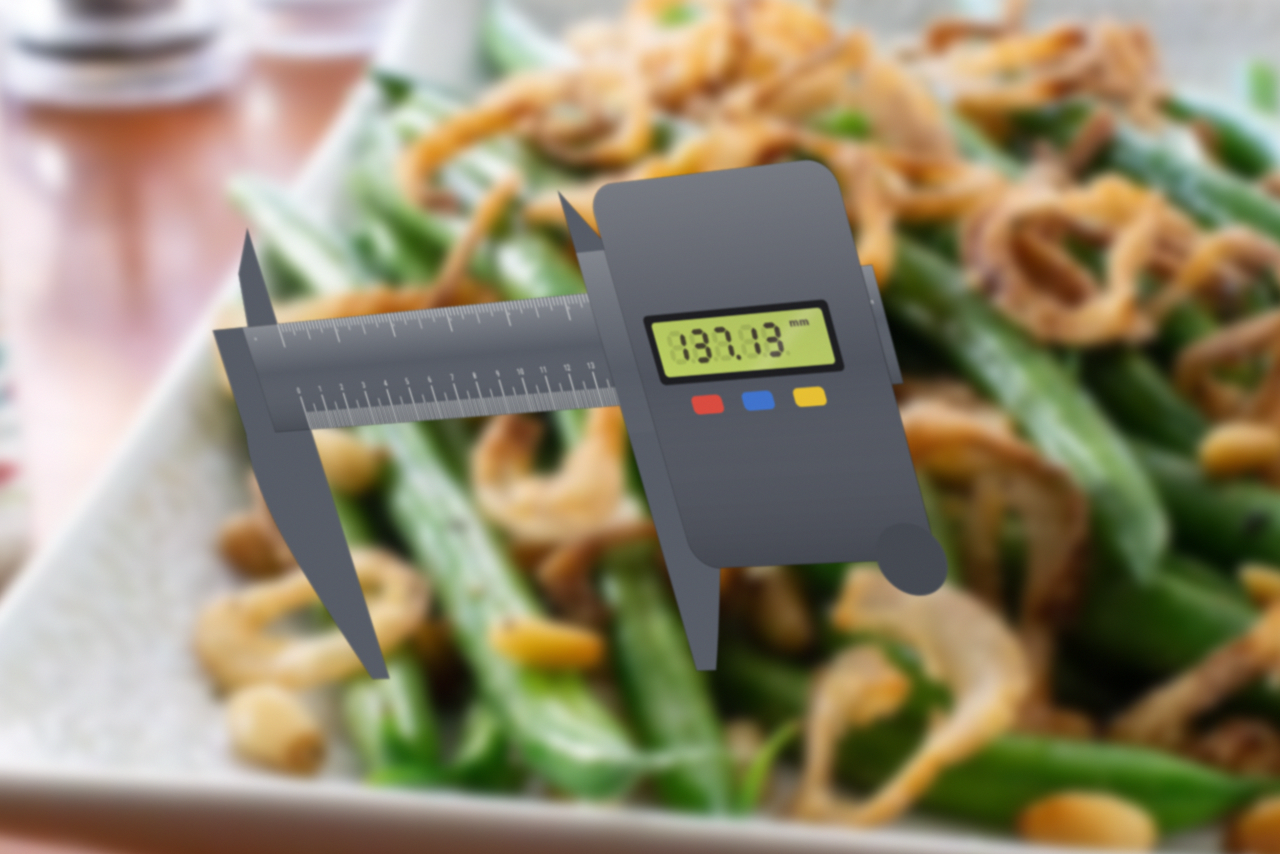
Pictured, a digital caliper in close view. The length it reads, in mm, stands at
137.13 mm
